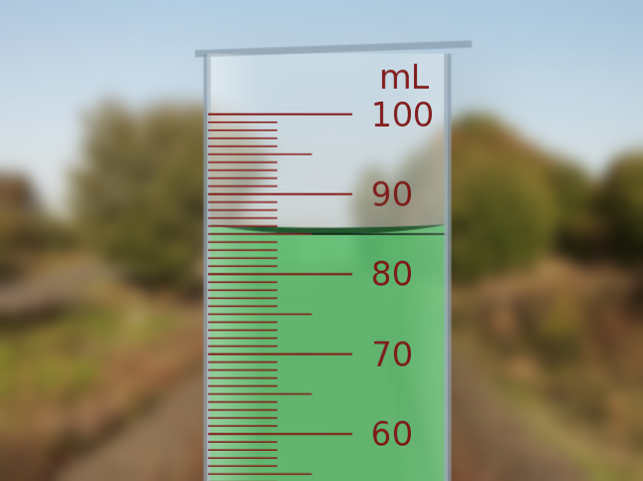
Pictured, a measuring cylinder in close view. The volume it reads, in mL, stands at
85 mL
